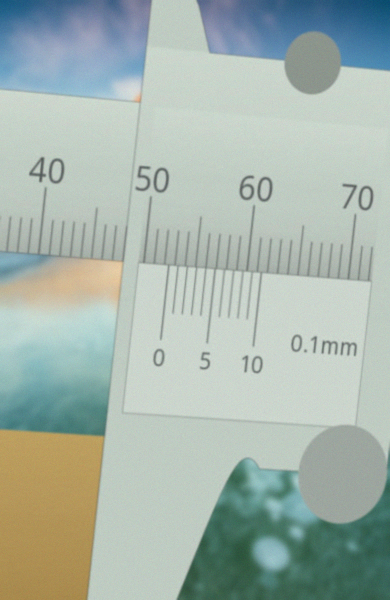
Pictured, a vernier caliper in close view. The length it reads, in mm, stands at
52.4 mm
